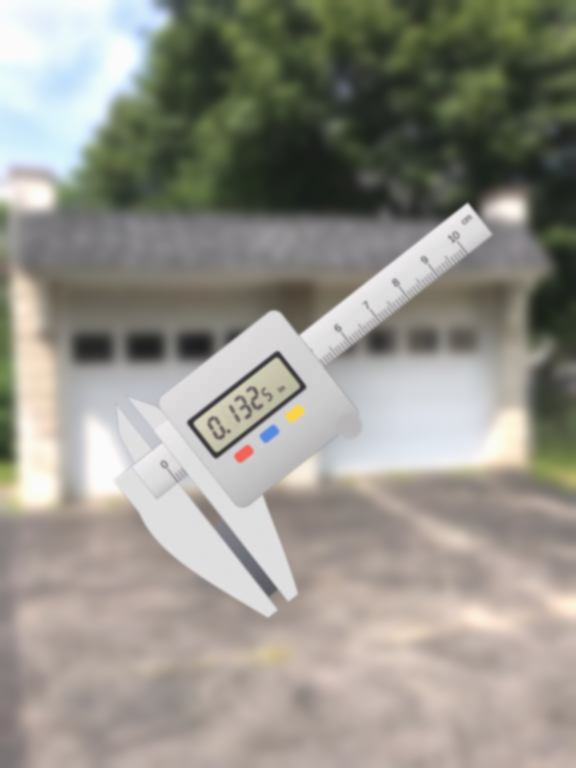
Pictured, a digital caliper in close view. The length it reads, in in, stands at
0.1325 in
